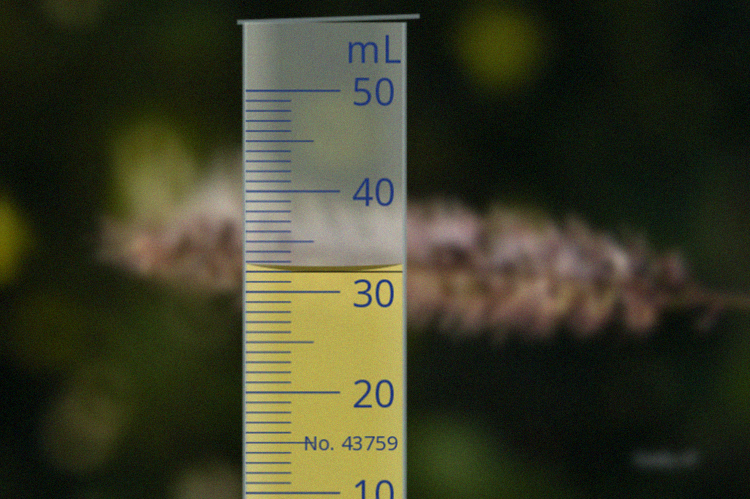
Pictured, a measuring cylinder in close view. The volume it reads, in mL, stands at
32 mL
